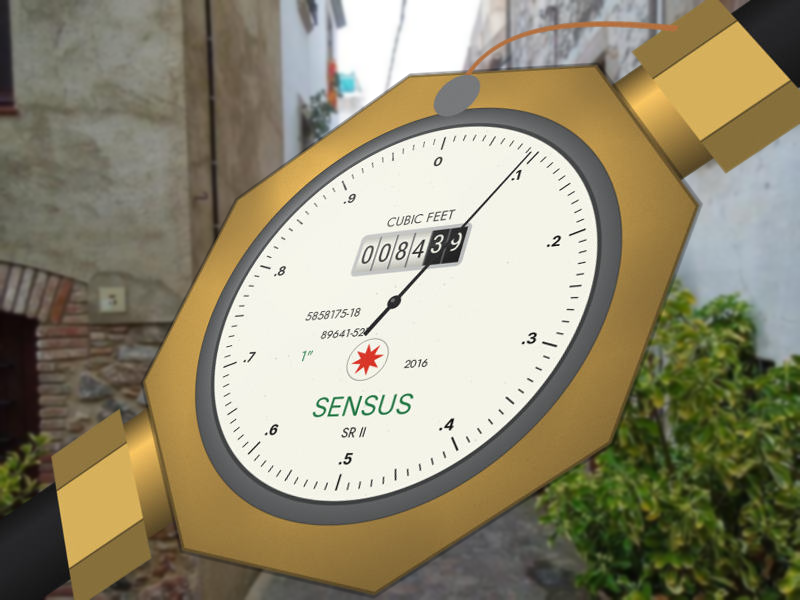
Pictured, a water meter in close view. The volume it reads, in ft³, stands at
8439.09 ft³
